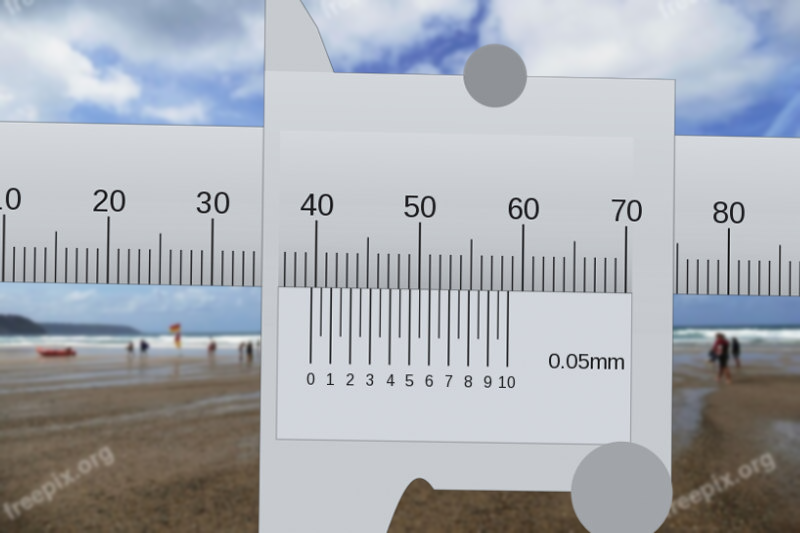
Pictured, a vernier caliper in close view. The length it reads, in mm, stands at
39.6 mm
